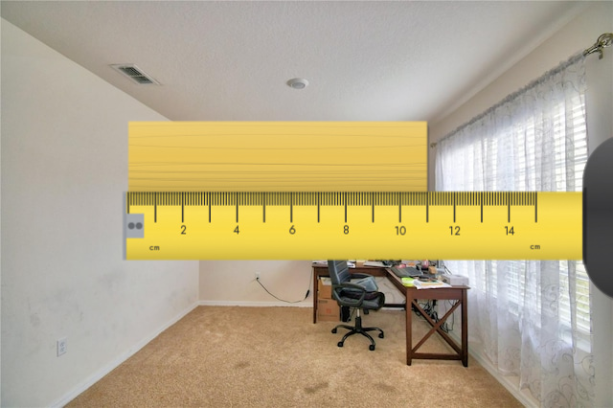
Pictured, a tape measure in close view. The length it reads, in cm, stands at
11 cm
